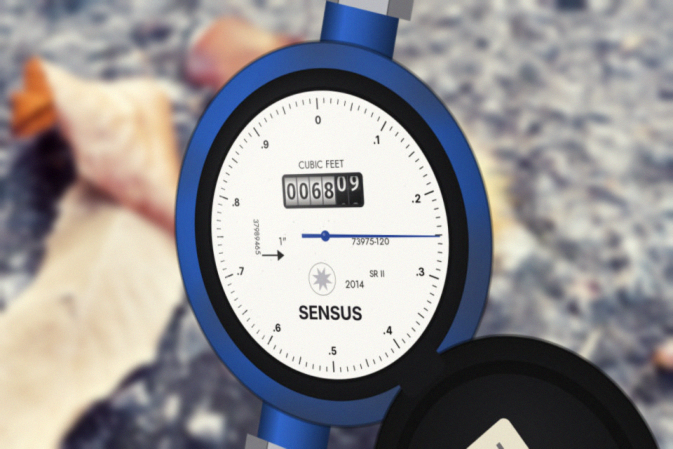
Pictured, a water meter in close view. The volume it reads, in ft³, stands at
6809.25 ft³
